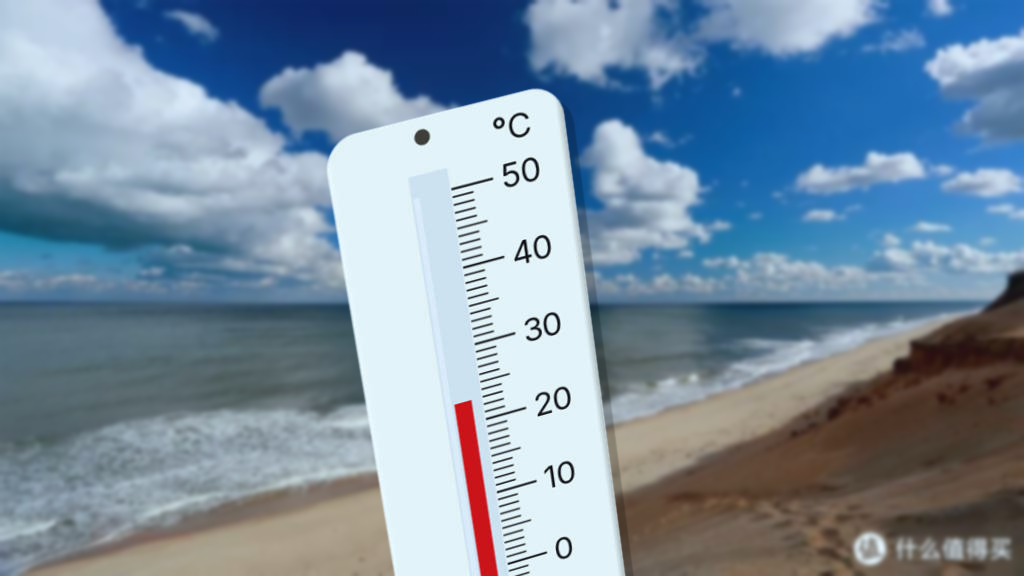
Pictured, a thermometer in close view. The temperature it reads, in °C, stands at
23 °C
